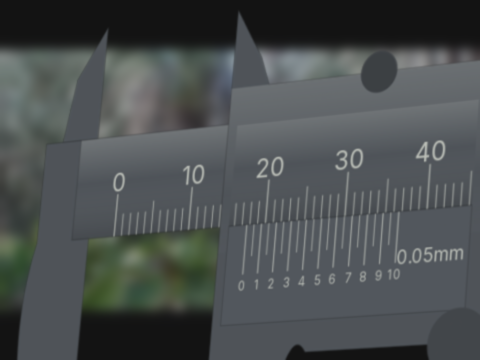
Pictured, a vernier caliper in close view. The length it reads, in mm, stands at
17.6 mm
